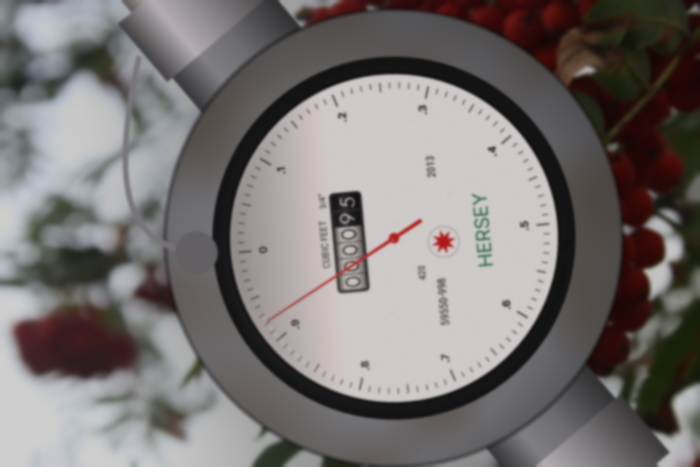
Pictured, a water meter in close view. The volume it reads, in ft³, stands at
94.92 ft³
